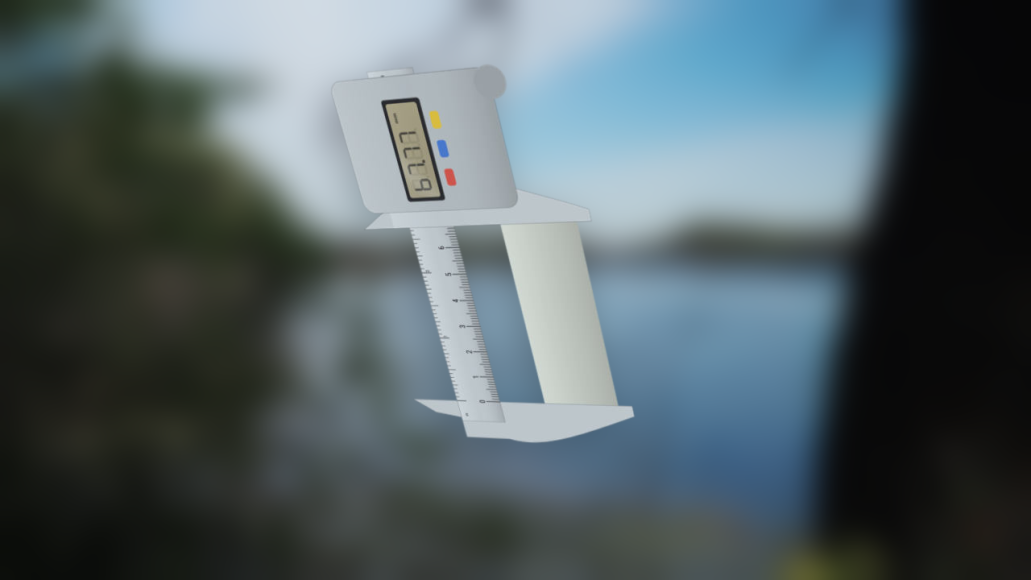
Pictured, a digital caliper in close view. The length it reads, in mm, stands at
67.77 mm
